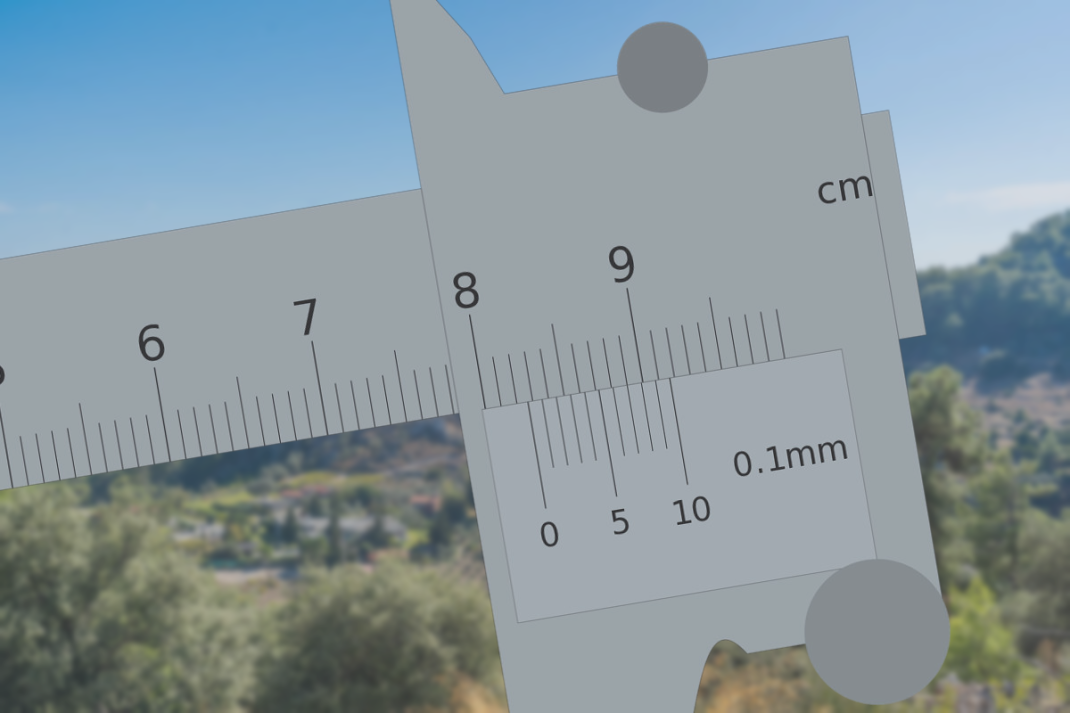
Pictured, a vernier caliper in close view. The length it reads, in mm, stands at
82.7 mm
